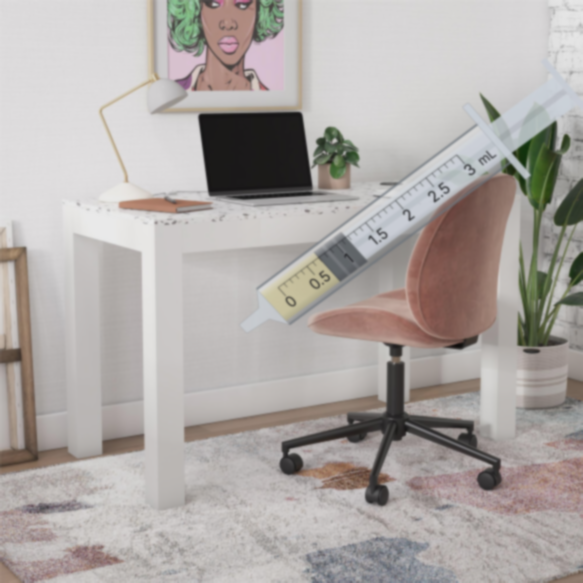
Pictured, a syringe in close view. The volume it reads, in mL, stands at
0.7 mL
